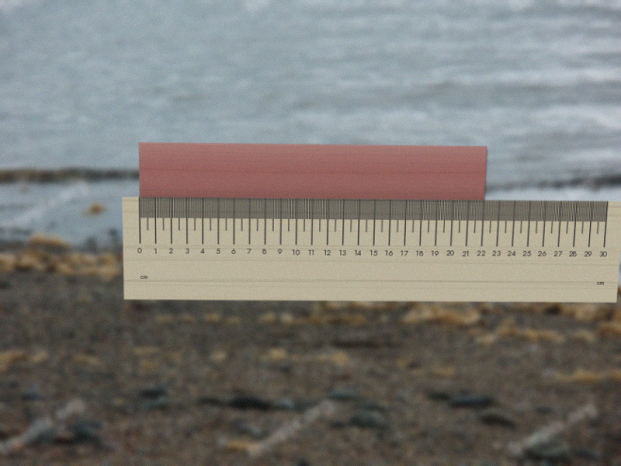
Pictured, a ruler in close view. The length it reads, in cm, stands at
22 cm
